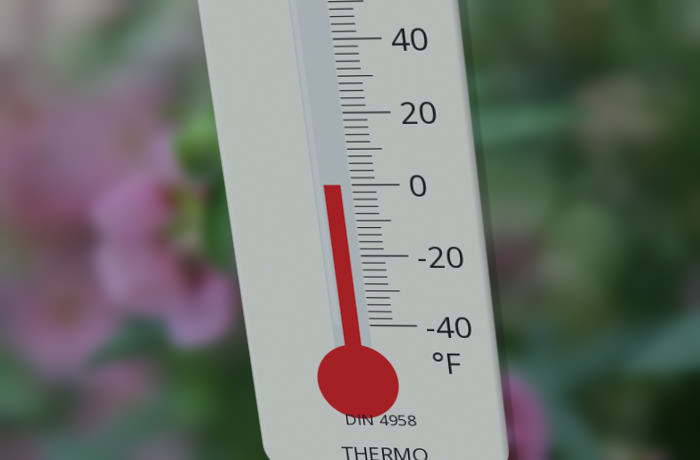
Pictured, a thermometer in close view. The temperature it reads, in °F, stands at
0 °F
